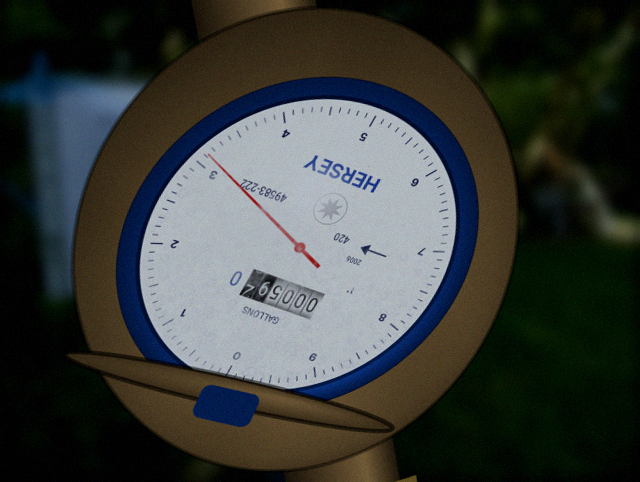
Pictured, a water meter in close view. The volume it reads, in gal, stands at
5923.1 gal
